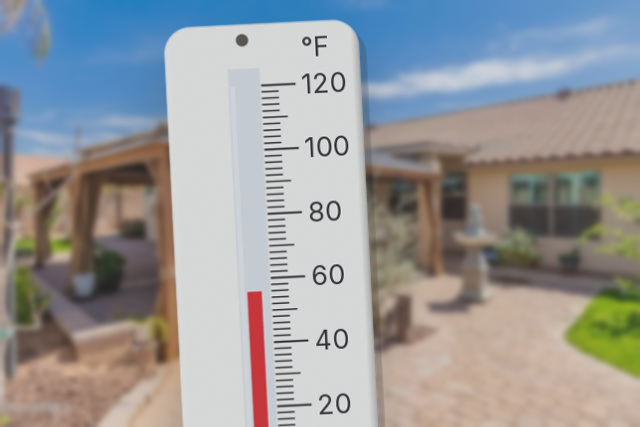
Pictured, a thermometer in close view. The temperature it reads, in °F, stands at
56 °F
